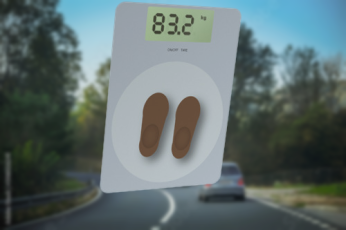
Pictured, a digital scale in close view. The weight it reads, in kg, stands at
83.2 kg
